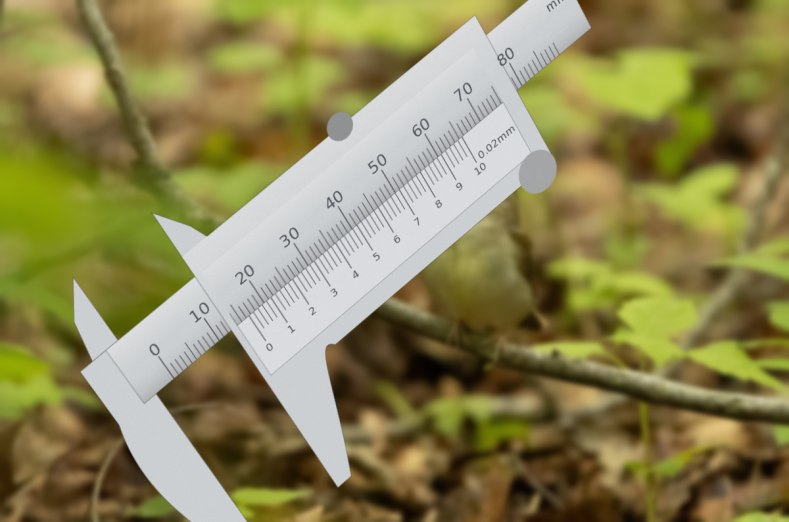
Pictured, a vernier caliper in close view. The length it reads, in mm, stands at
16.6 mm
